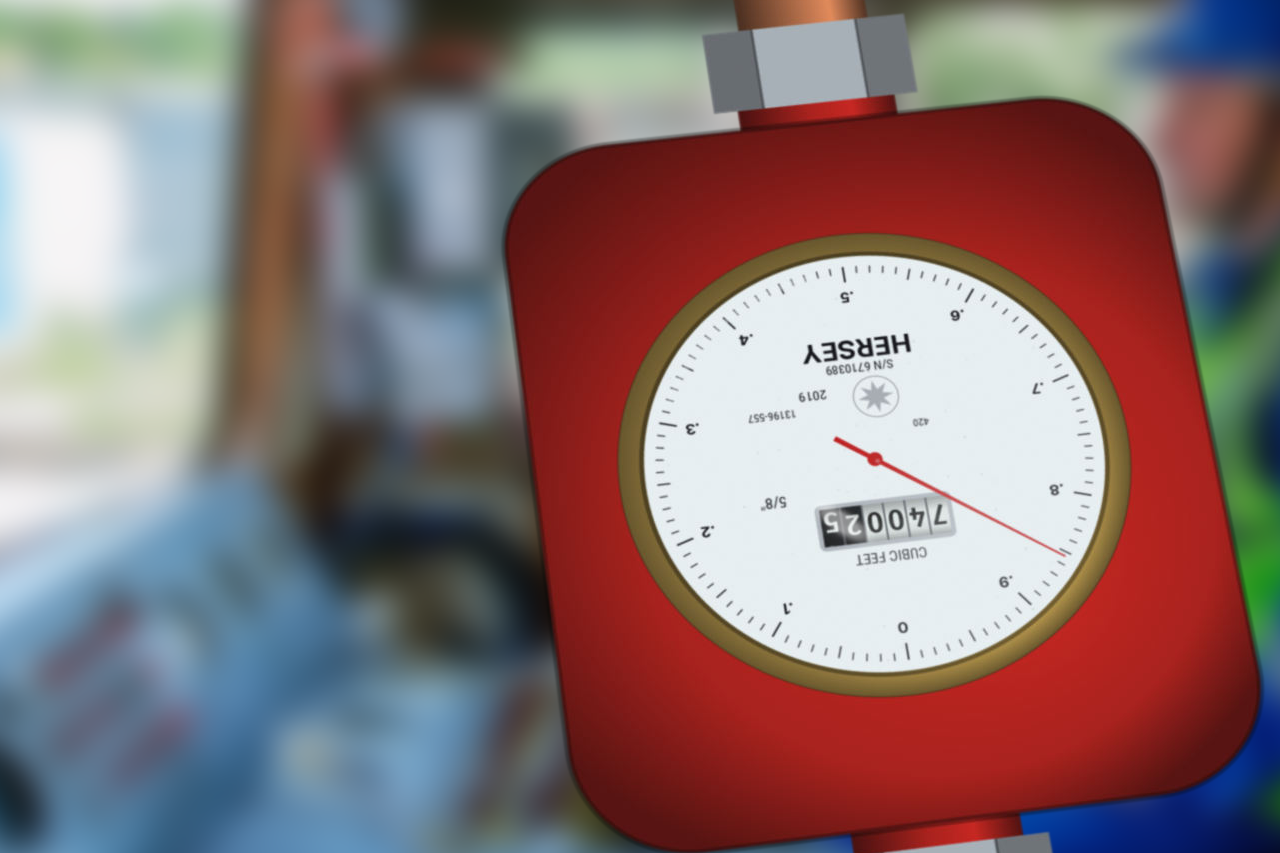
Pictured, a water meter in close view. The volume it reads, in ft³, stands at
740024.85 ft³
